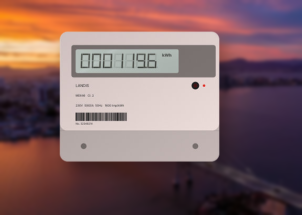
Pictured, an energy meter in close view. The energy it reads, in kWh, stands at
119.6 kWh
